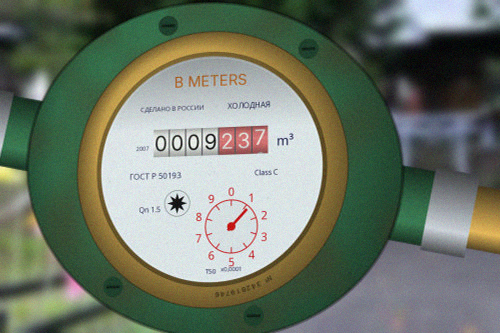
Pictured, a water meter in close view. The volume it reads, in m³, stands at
9.2371 m³
